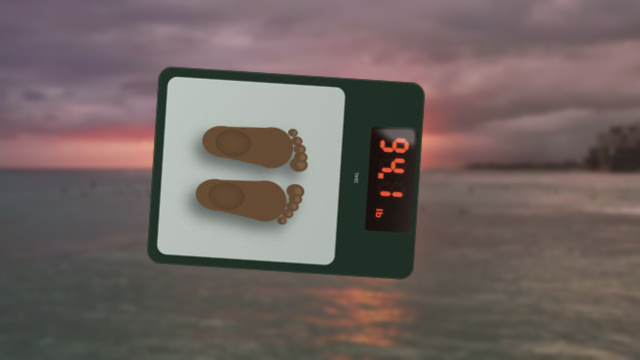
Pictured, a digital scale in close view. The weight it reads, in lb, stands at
94.1 lb
